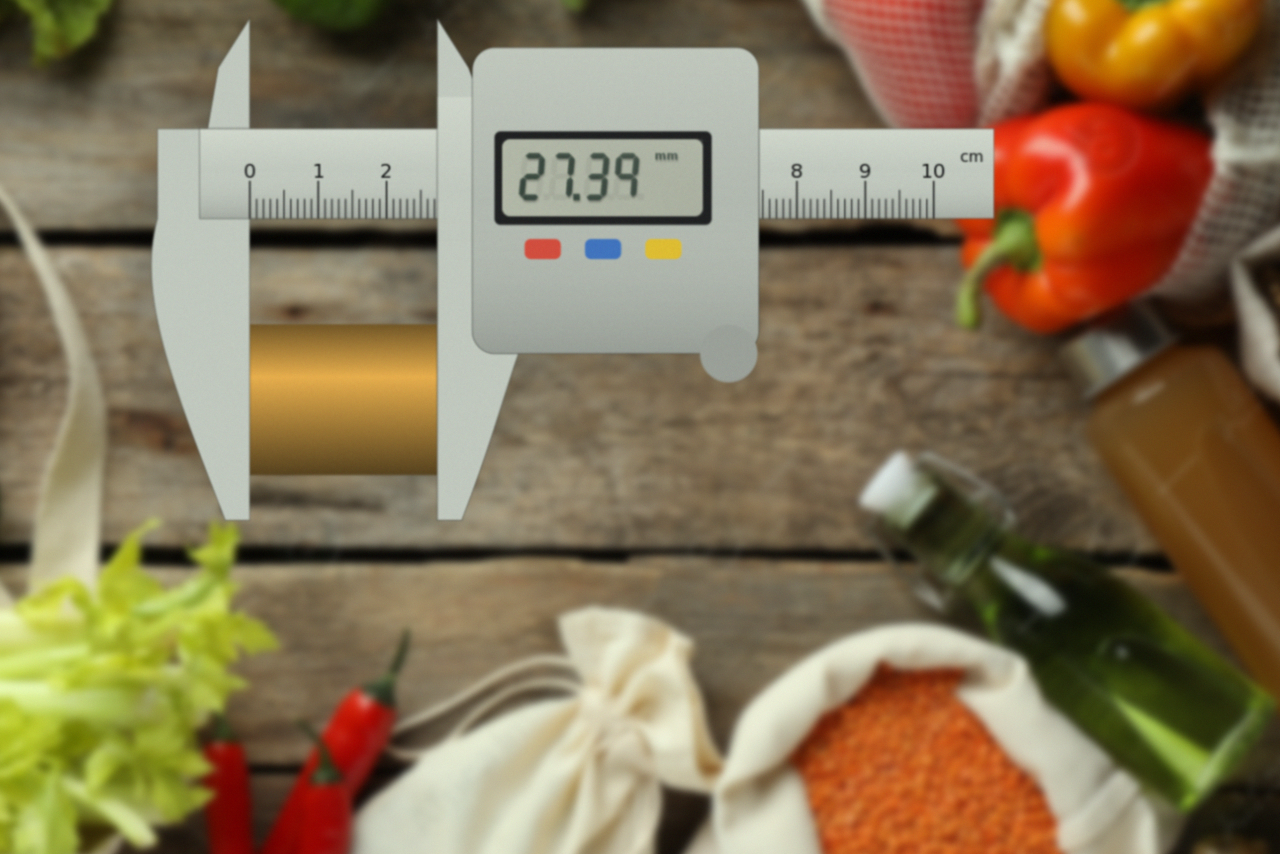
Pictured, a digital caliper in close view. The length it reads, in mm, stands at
27.39 mm
